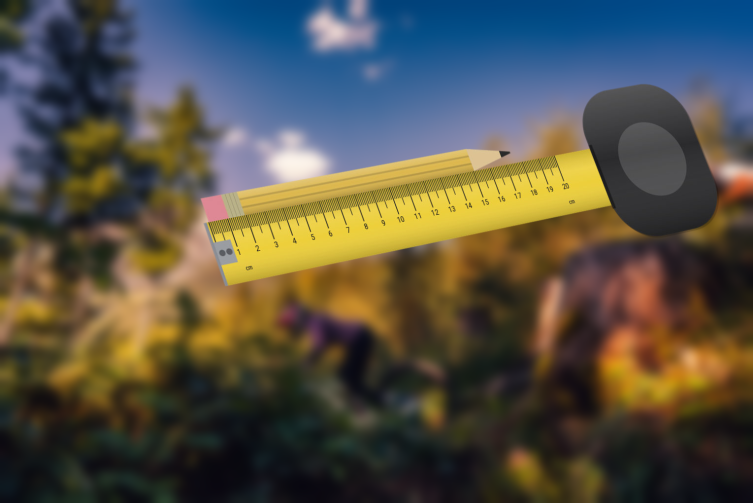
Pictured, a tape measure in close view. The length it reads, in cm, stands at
17.5 cm
